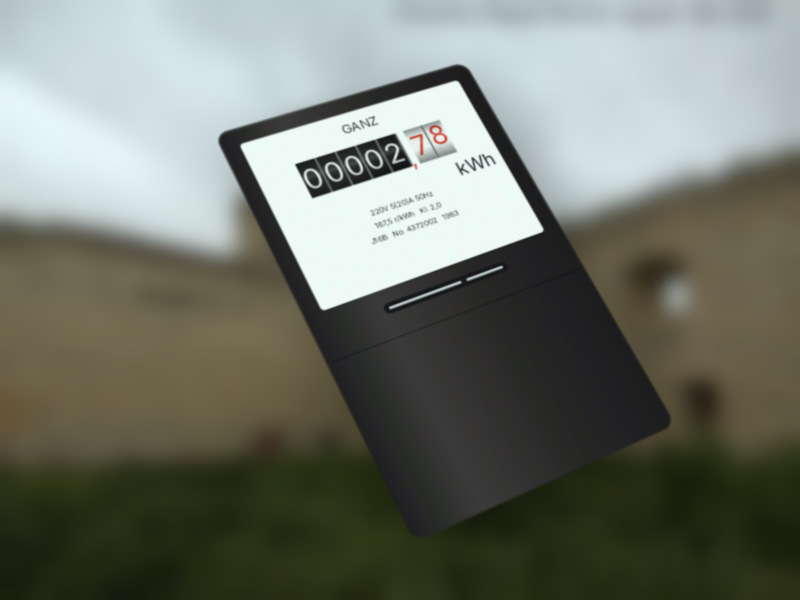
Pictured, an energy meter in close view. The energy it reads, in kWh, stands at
2.78 kWh
